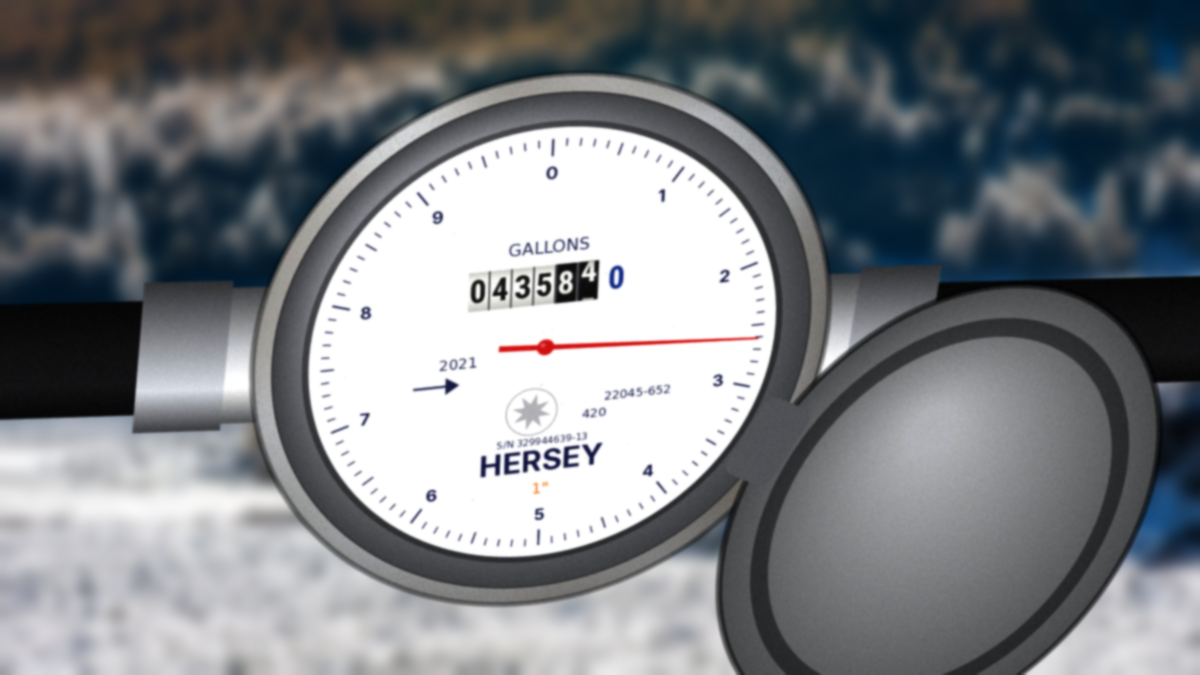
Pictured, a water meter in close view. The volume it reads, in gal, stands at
435842.6 gal
